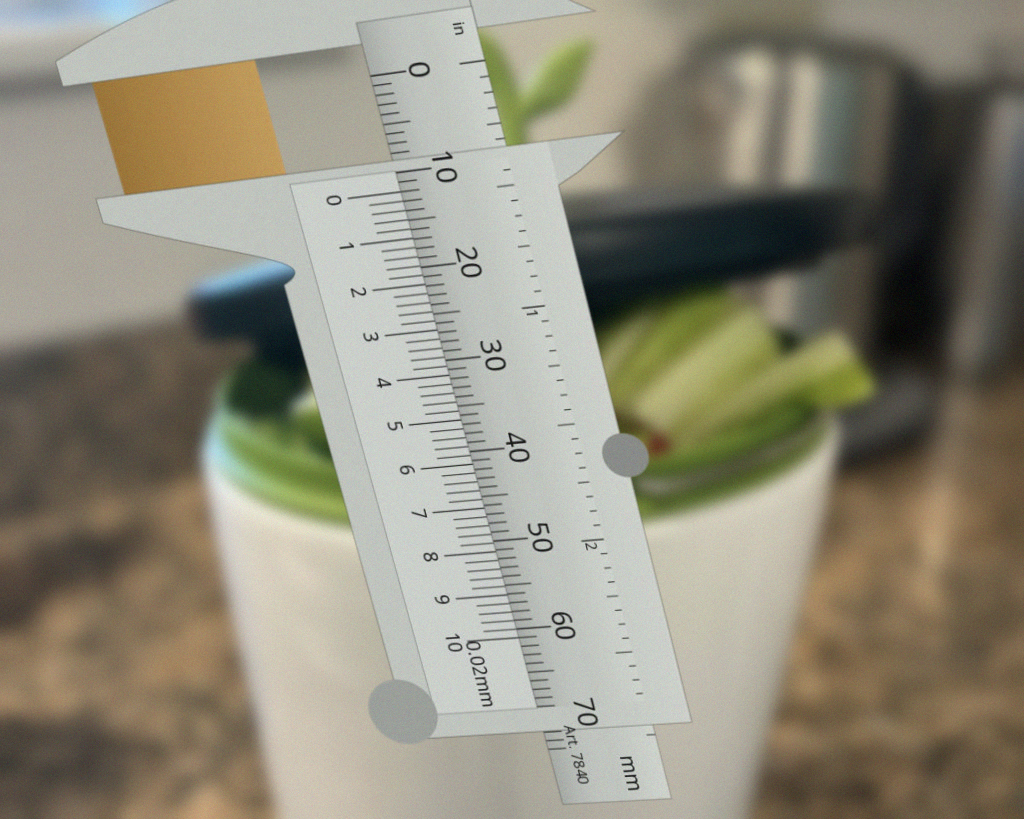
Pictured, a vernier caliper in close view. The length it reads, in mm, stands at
12.0 mm
